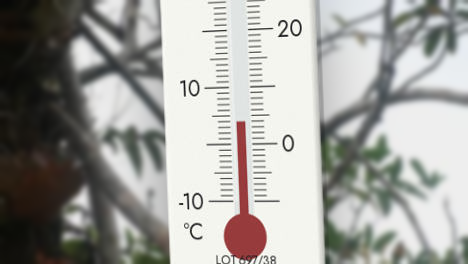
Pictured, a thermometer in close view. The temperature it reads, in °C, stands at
4 °C
